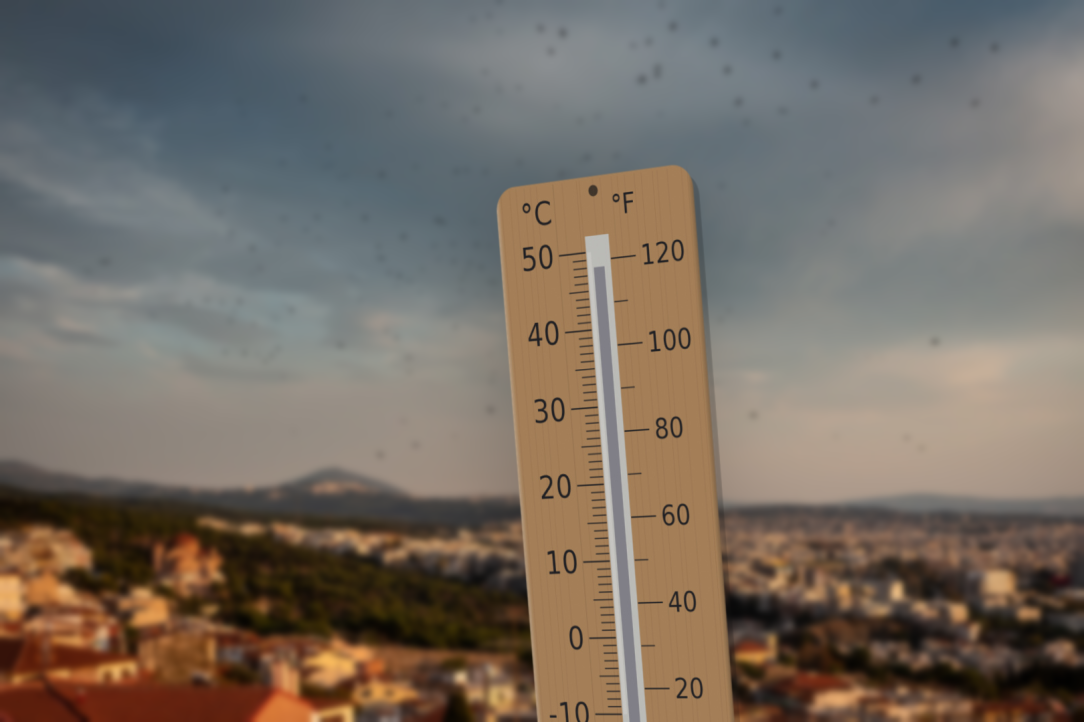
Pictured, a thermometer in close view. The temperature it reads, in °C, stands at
48 °C
